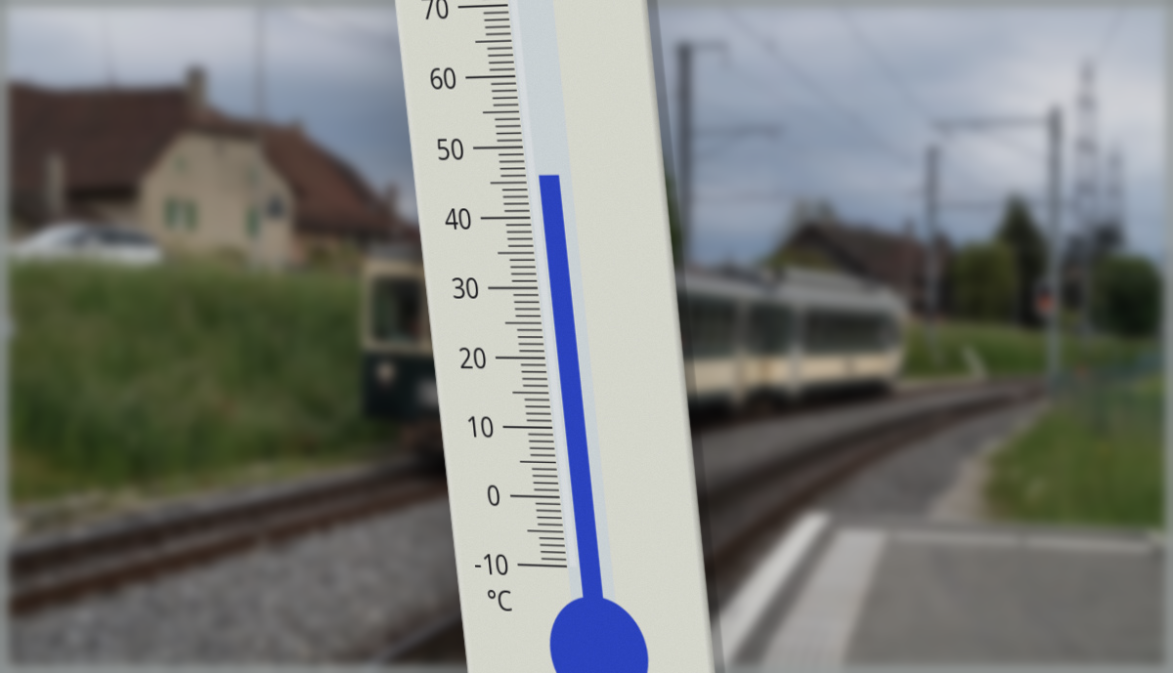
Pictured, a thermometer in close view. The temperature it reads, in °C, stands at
46 °C
